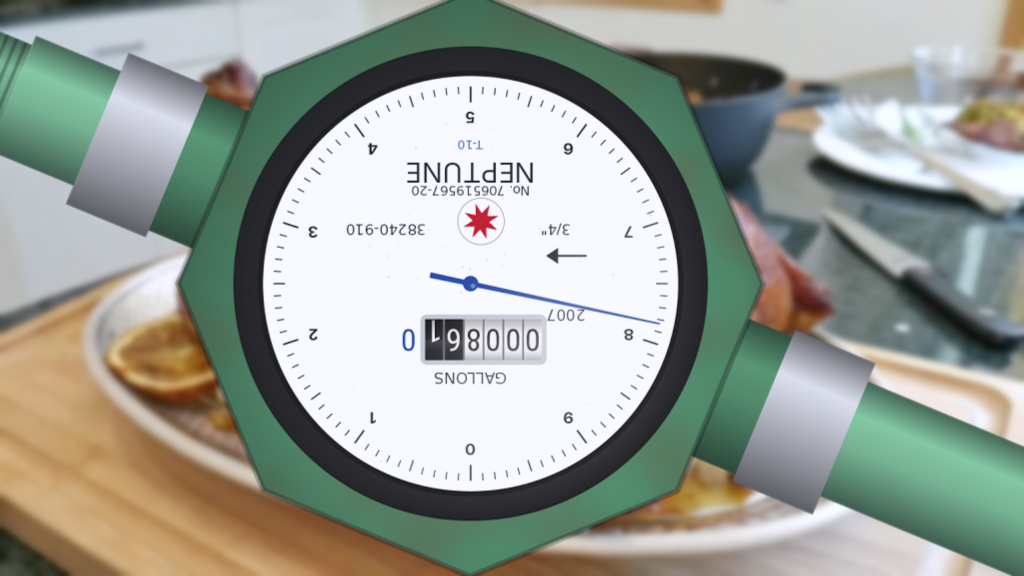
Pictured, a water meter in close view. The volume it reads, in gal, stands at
8607.8 gal
